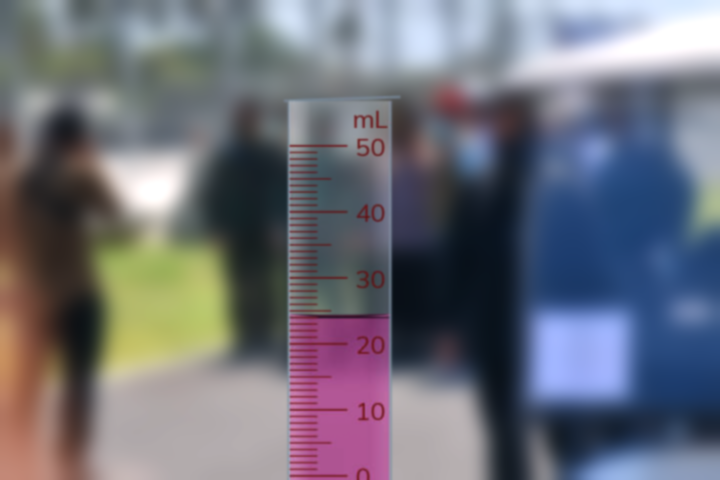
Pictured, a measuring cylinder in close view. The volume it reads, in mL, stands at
24 mL
